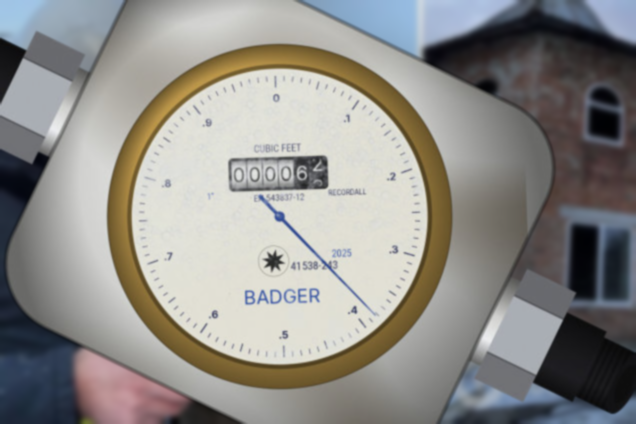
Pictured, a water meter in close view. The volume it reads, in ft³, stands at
62.38 ft³
